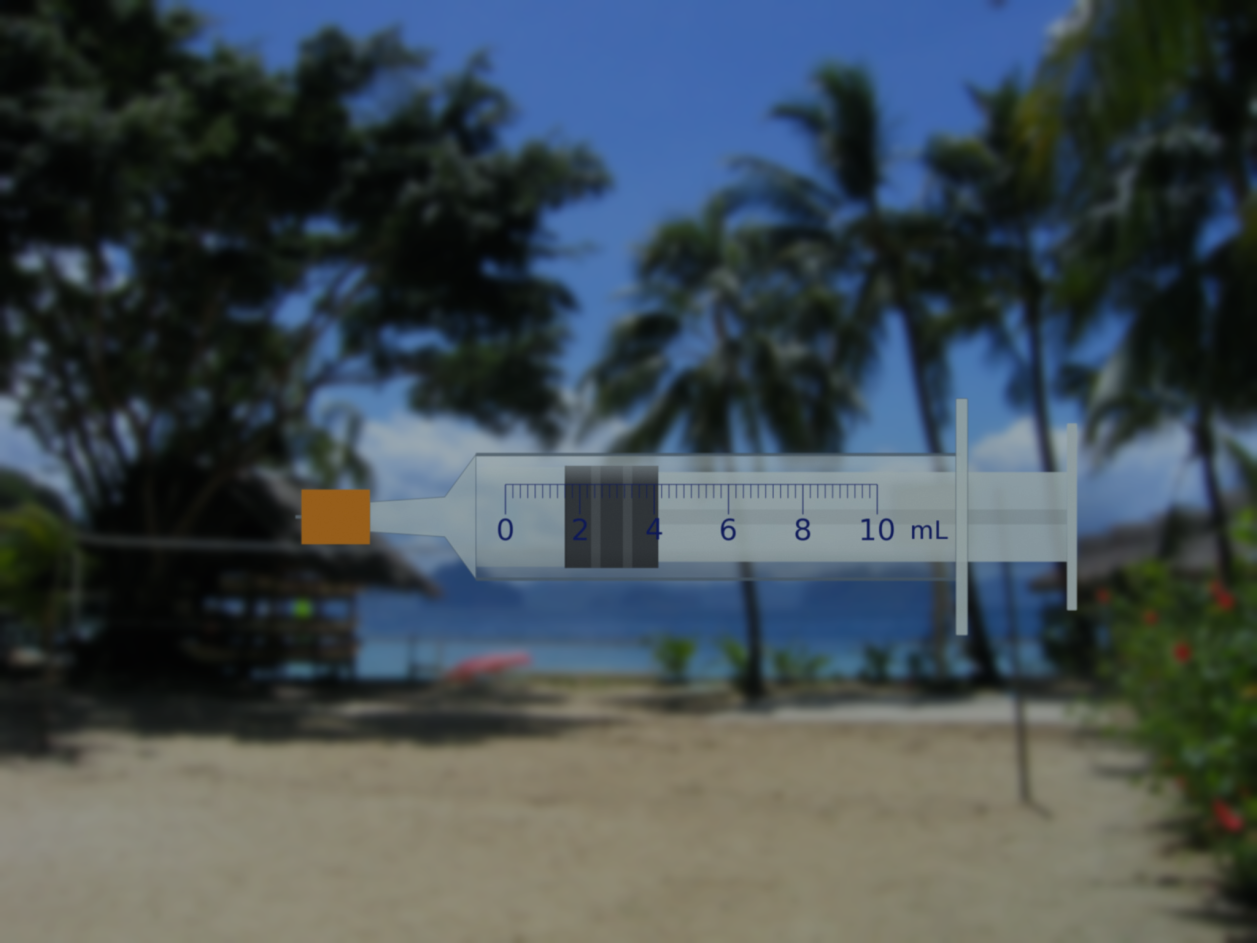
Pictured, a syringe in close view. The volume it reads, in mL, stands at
1.6 mL
